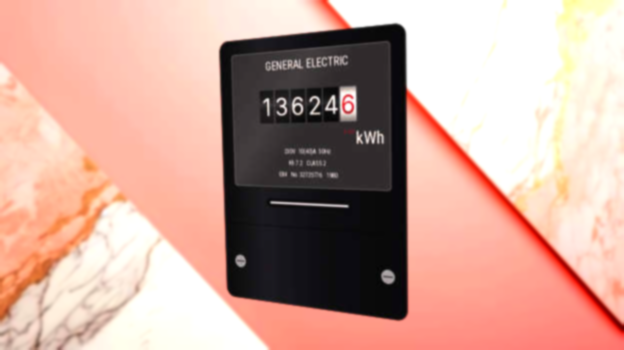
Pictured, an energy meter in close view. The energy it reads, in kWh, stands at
13624.6 kWh
